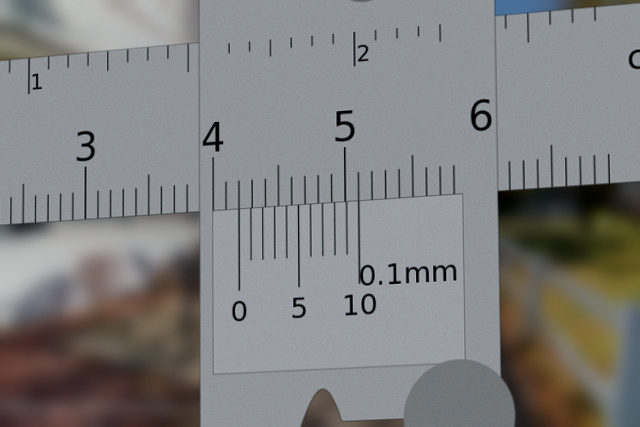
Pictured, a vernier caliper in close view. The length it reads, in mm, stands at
42.0 mm
